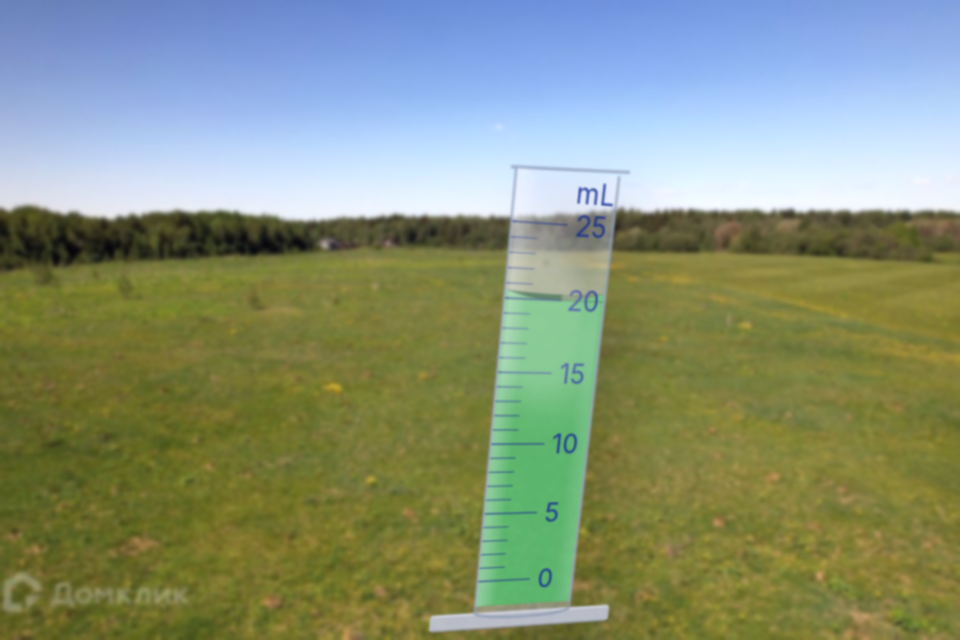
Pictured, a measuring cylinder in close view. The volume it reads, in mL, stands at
20 mL
